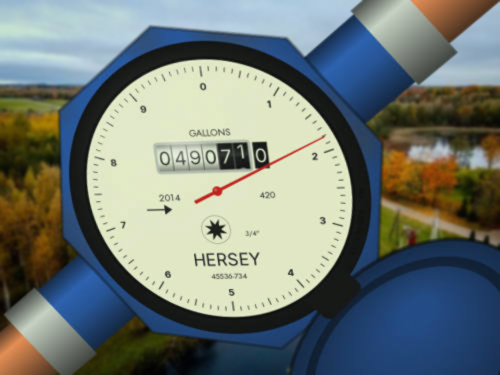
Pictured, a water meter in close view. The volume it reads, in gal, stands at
490711.8 gal
